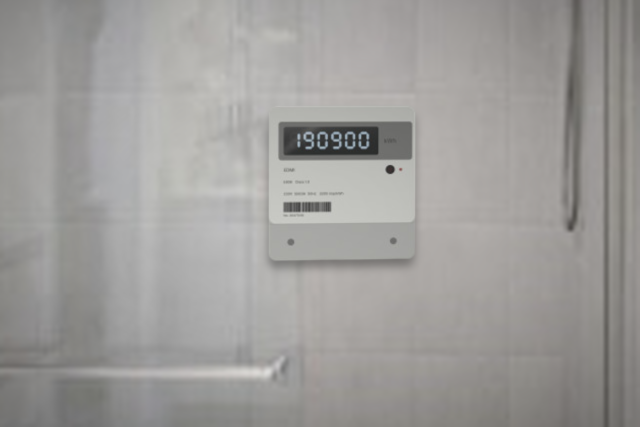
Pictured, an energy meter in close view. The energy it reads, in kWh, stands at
190900 kWh
